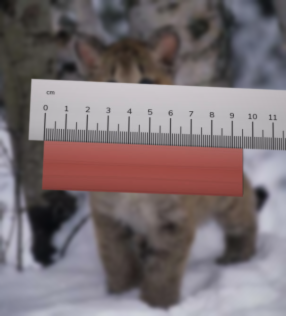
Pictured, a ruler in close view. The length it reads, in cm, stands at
9.5 cm
